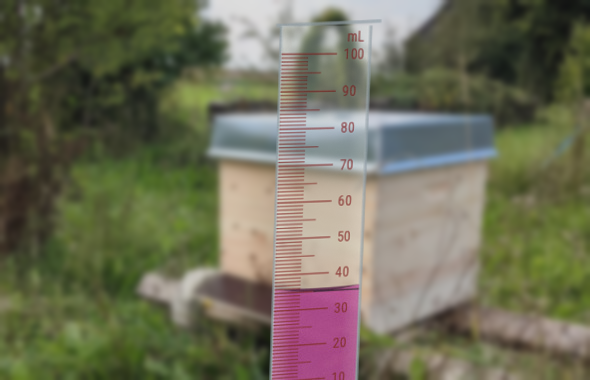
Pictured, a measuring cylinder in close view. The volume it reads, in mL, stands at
35 mL
